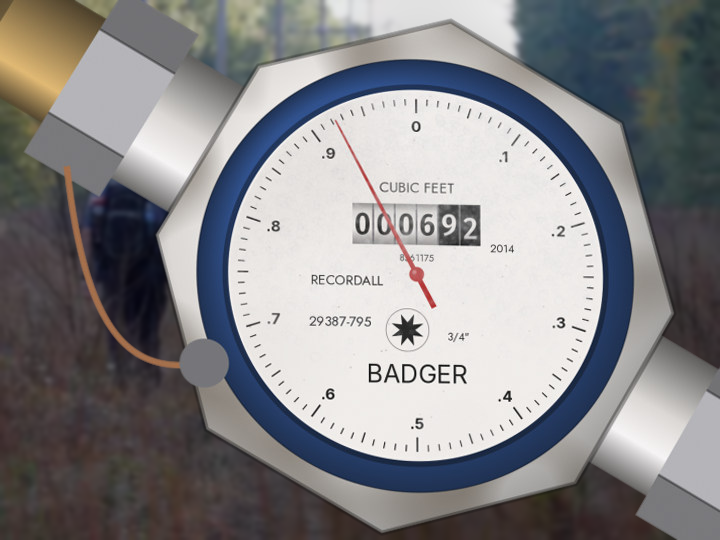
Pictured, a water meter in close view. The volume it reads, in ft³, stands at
691.92 ft³
